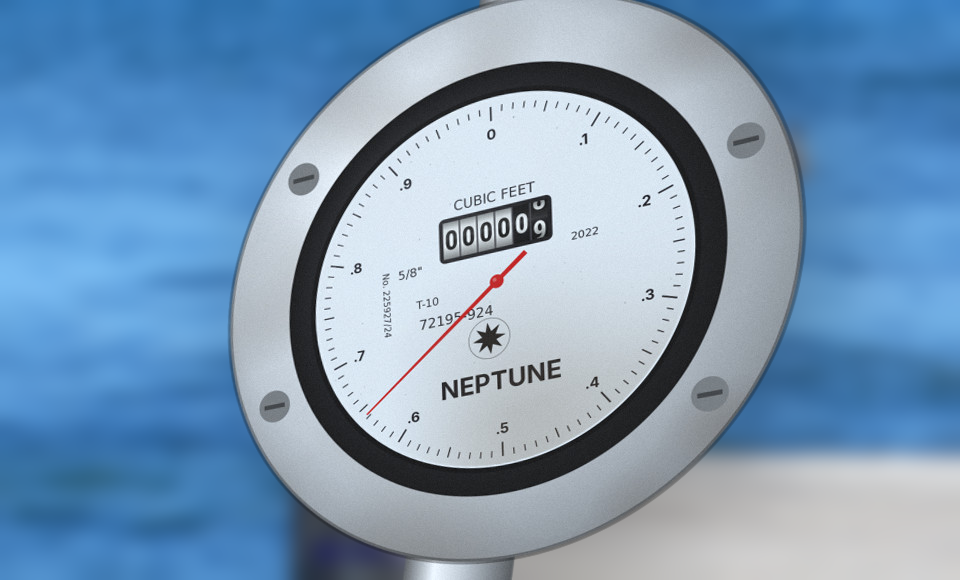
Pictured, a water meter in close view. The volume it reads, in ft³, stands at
8.64 ft³
